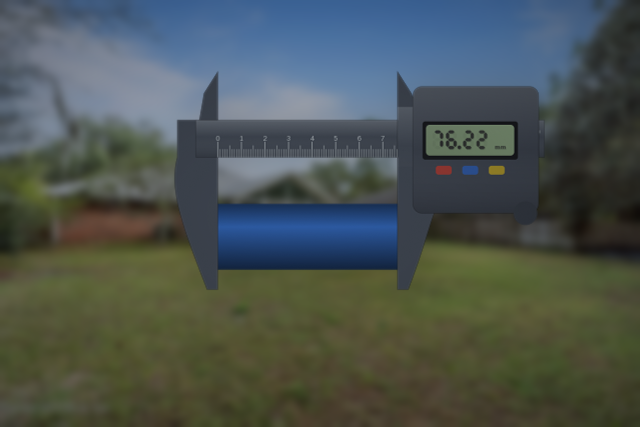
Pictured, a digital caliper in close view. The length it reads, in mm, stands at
76.22 mm
